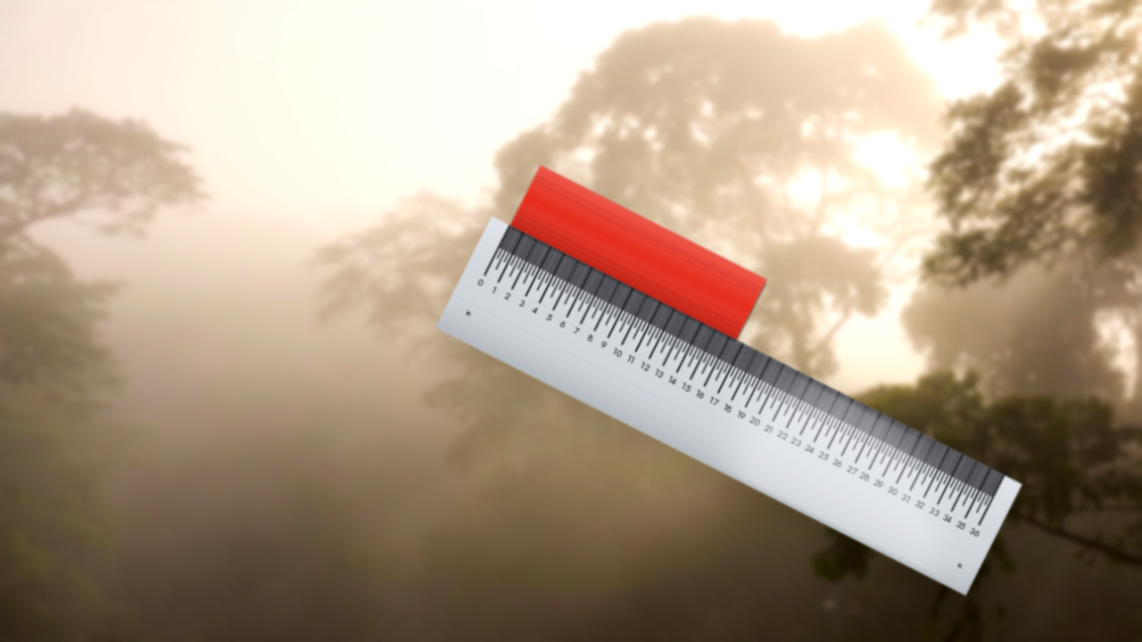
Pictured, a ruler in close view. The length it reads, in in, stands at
16.5 in
